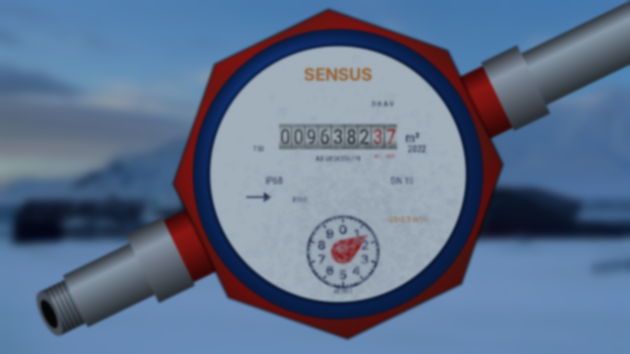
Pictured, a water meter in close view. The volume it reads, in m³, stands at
96382.371 m³
